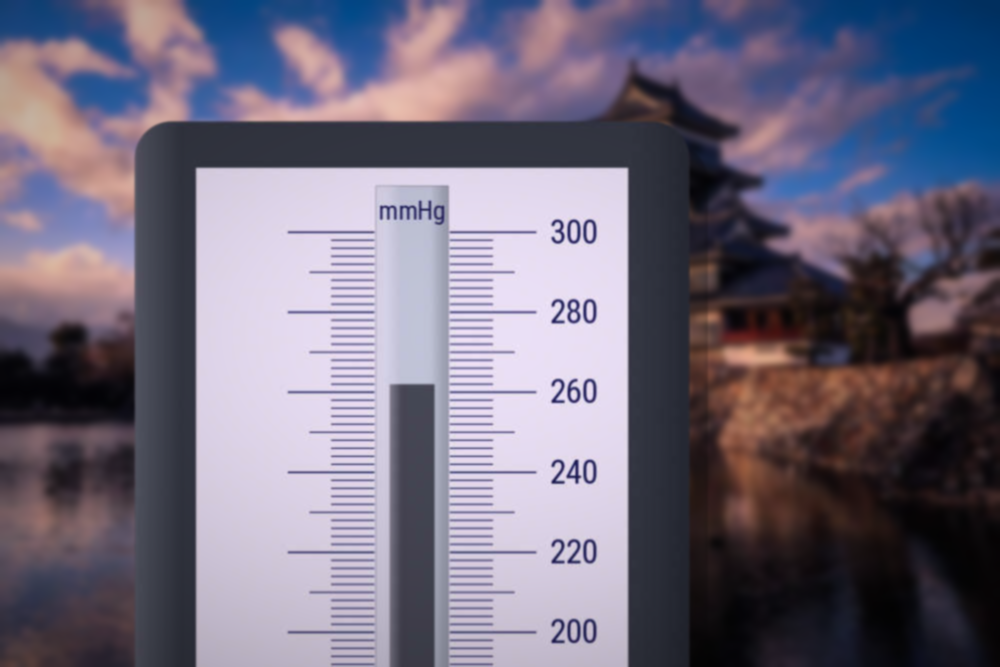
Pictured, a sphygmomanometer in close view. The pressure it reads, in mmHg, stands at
262 mmHg
